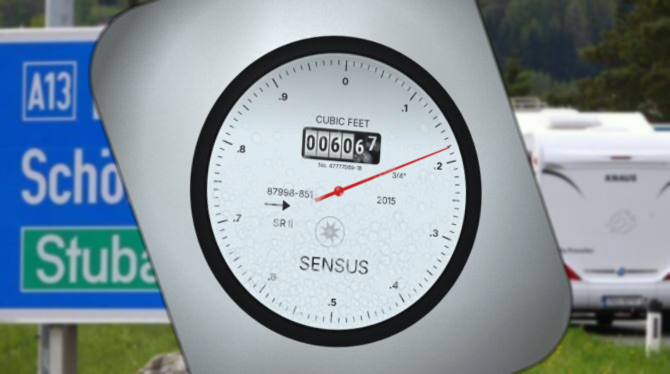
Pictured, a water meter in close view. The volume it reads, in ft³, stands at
6067.18 ft³
